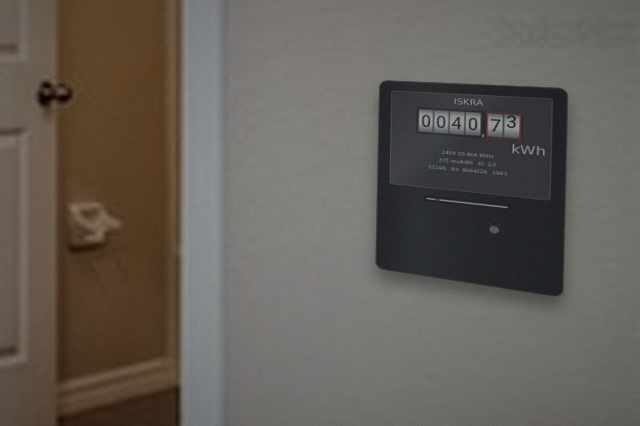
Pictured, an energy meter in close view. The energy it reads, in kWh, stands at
40.73 kWh
